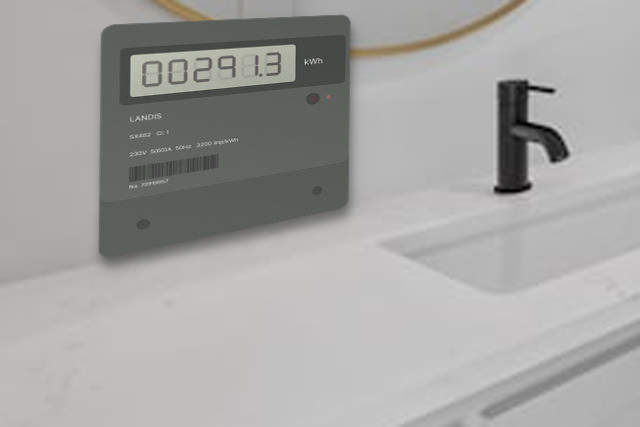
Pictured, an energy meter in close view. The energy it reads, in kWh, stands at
291.3 kWh
